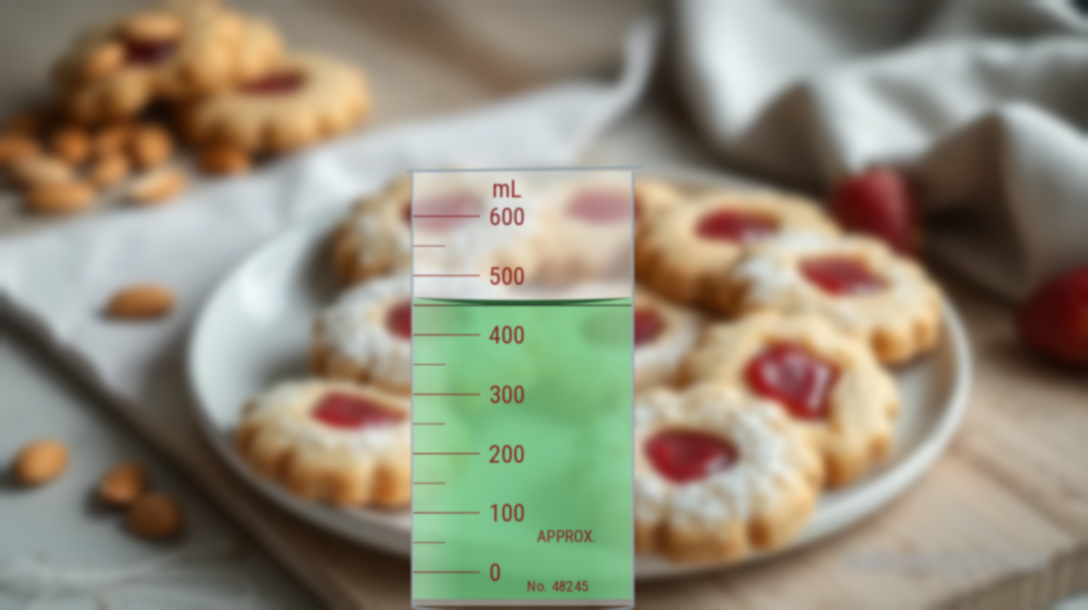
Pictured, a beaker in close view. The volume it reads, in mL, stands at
450 mL
